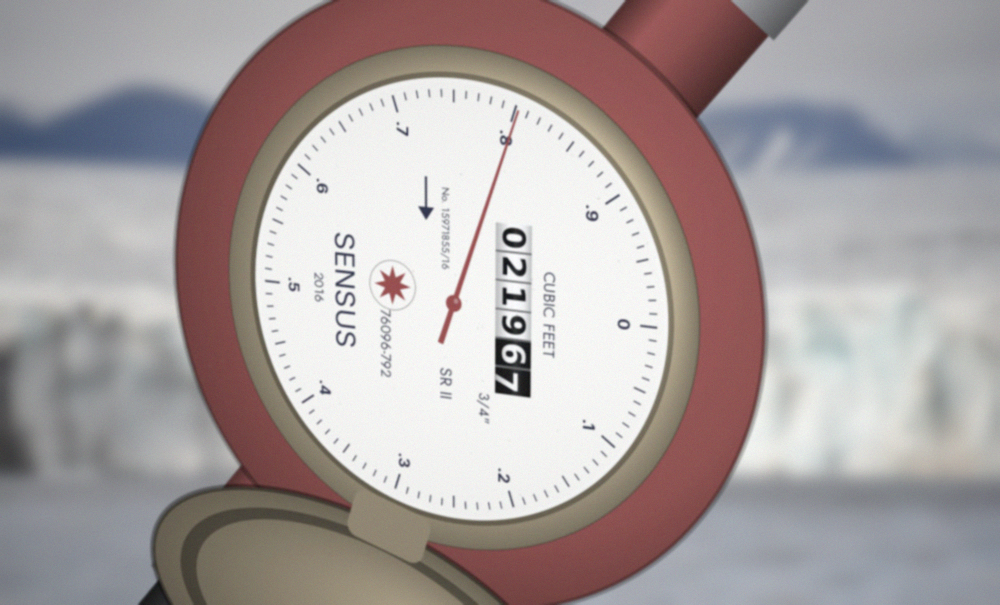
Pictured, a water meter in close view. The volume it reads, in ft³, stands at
21966.80 ft³
